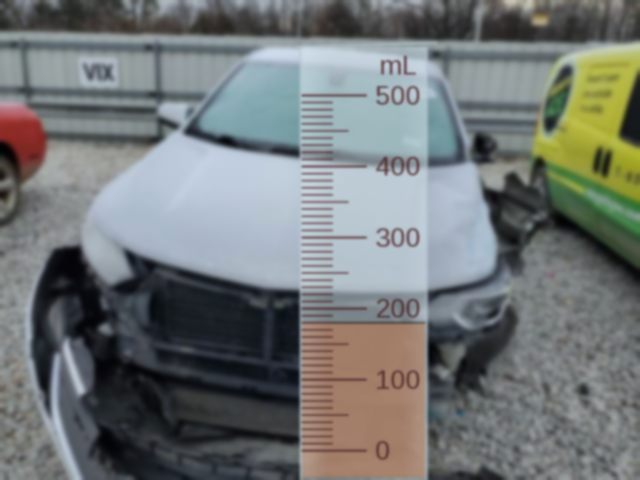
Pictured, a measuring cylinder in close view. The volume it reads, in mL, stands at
180 mL
